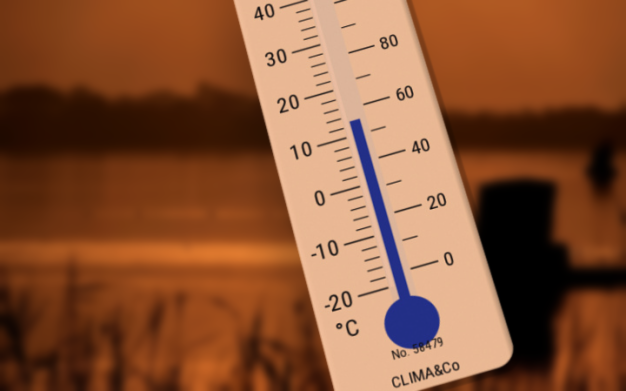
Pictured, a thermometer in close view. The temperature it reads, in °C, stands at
13 °C
